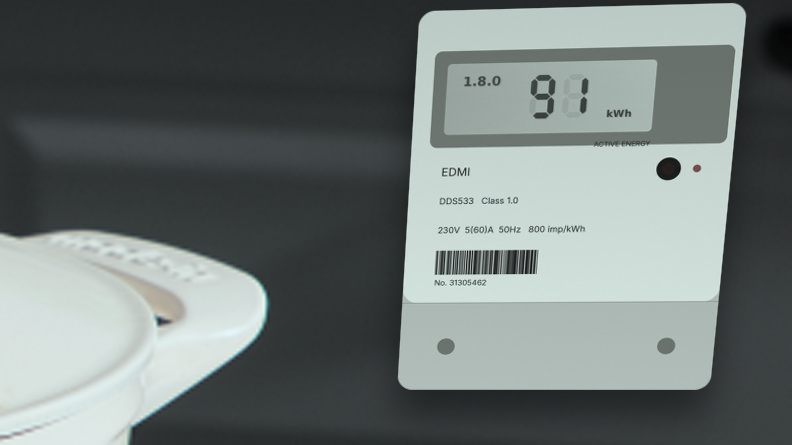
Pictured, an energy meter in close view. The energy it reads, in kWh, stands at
91 kWh
